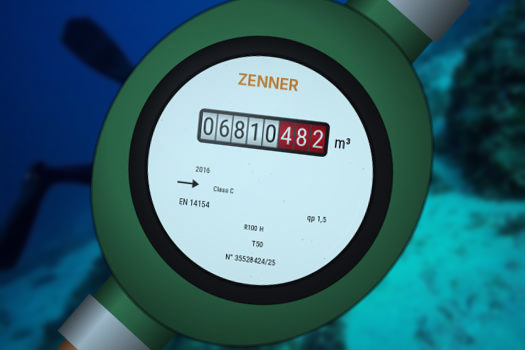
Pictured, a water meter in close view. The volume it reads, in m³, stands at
6810.482 m³
